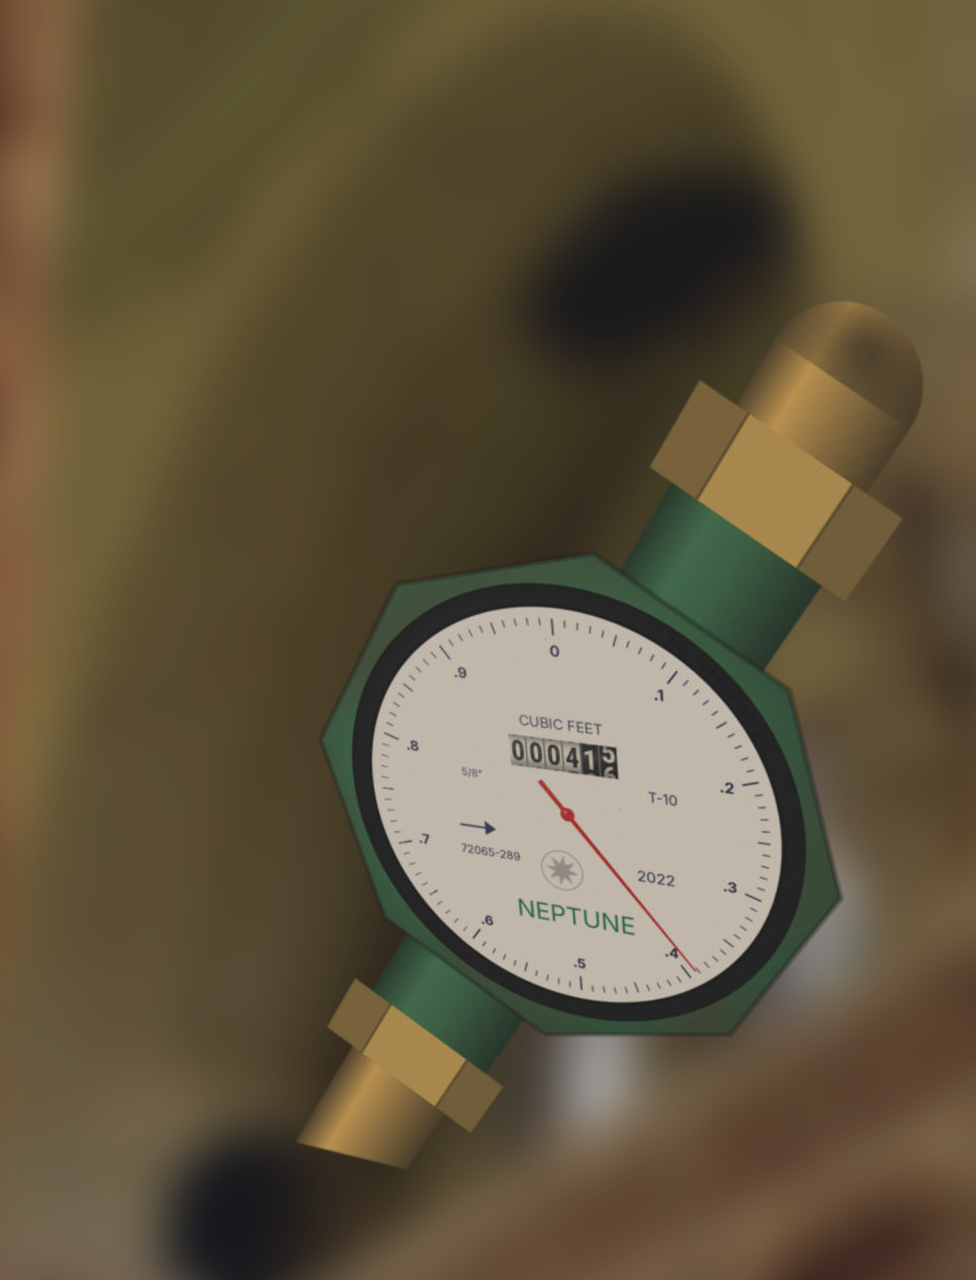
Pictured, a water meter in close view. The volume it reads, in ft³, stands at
415.39 ft³
